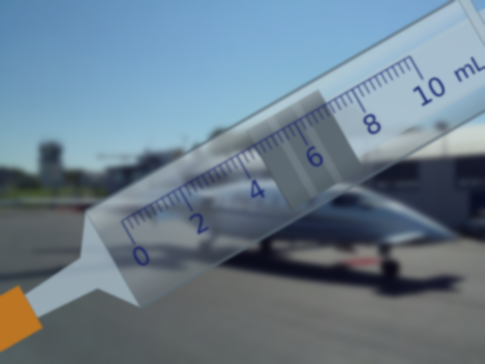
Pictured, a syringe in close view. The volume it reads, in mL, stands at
4.6 mL
